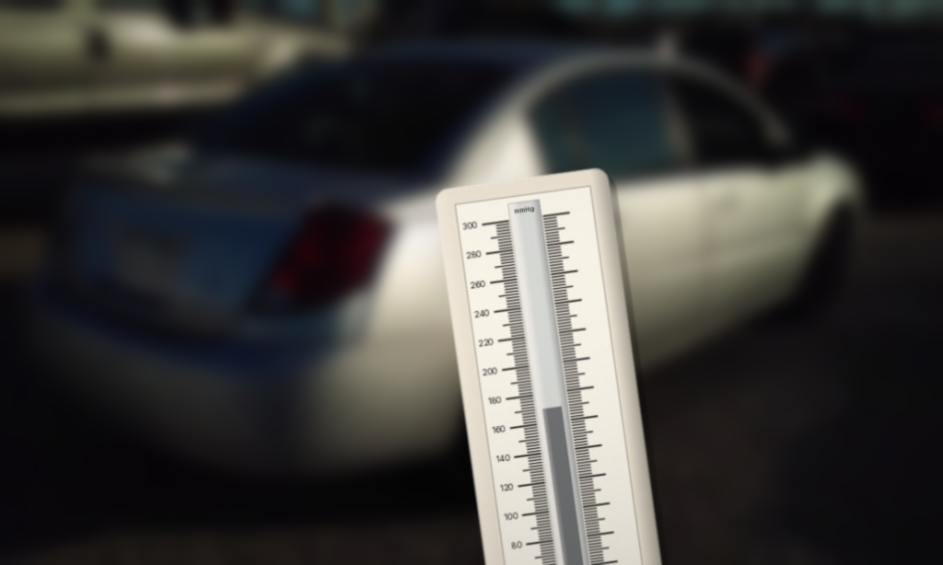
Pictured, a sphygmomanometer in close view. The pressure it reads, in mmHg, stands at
170 mmHg
